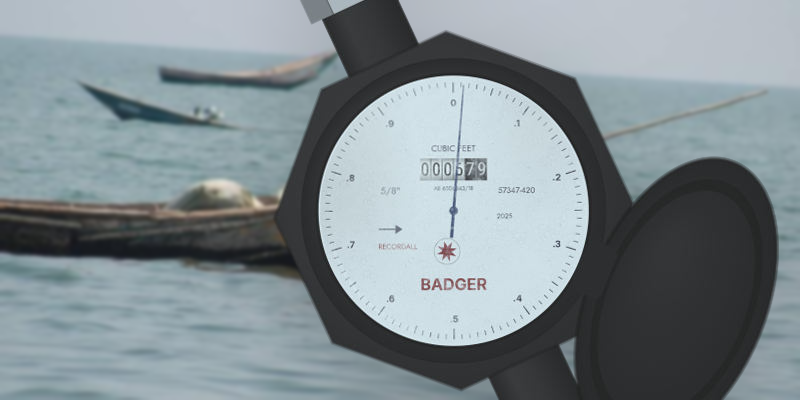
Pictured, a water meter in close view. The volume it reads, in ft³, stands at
679.01 ft³
